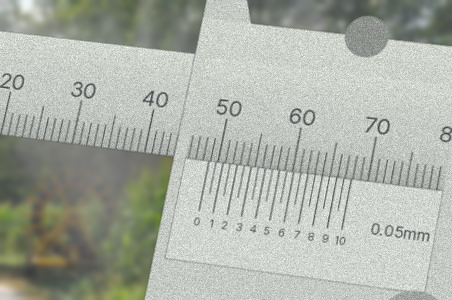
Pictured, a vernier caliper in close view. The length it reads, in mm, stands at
48.8 mm
